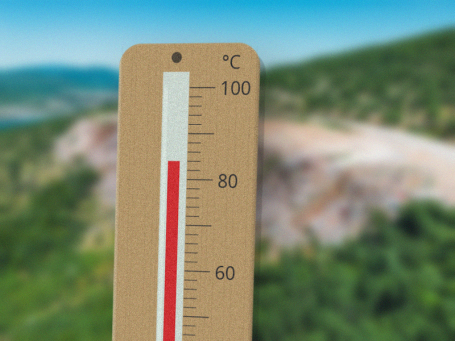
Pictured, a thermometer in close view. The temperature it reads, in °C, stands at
84 °C
